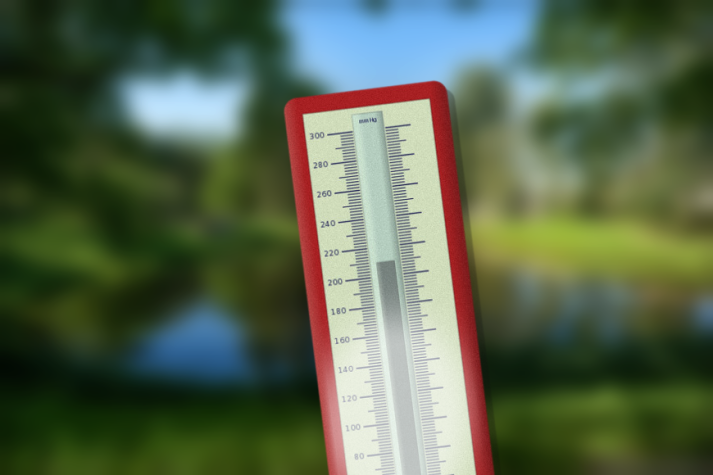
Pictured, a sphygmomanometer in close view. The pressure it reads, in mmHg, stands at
210 mmHg
